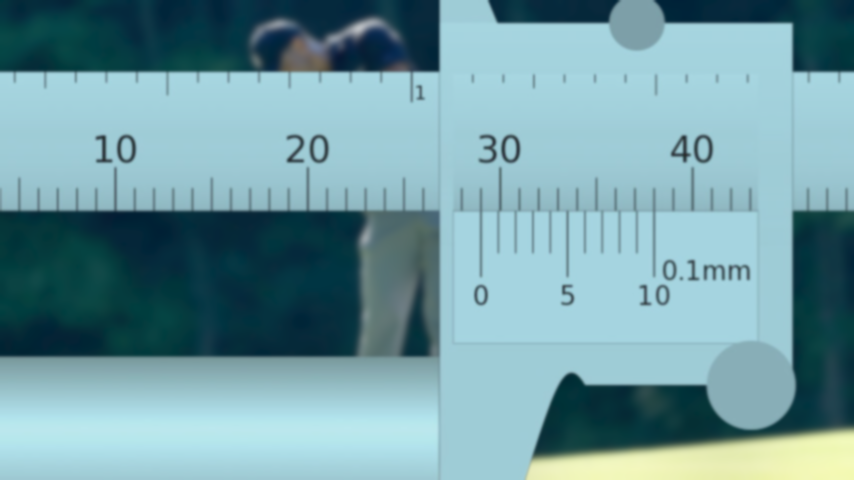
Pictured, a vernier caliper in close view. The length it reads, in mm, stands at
29.0 mm
